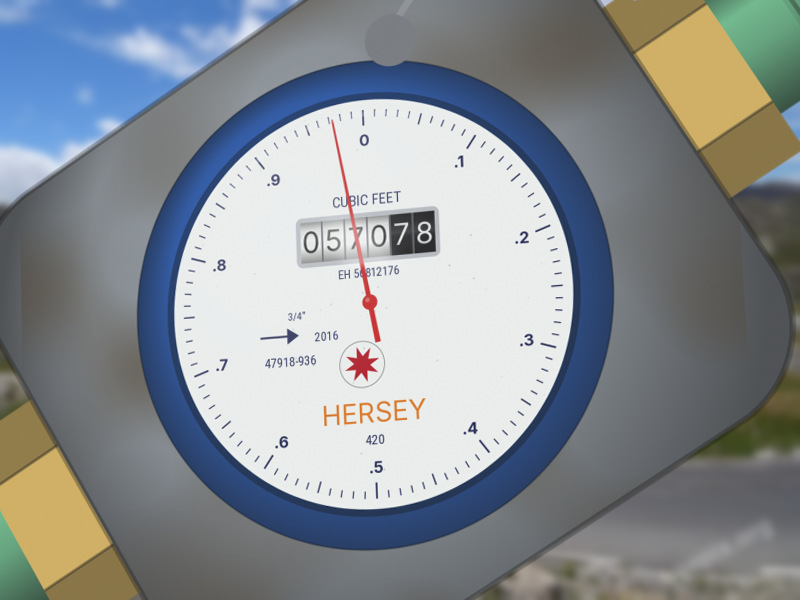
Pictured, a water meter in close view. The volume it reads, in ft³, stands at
57077.97 ft³
